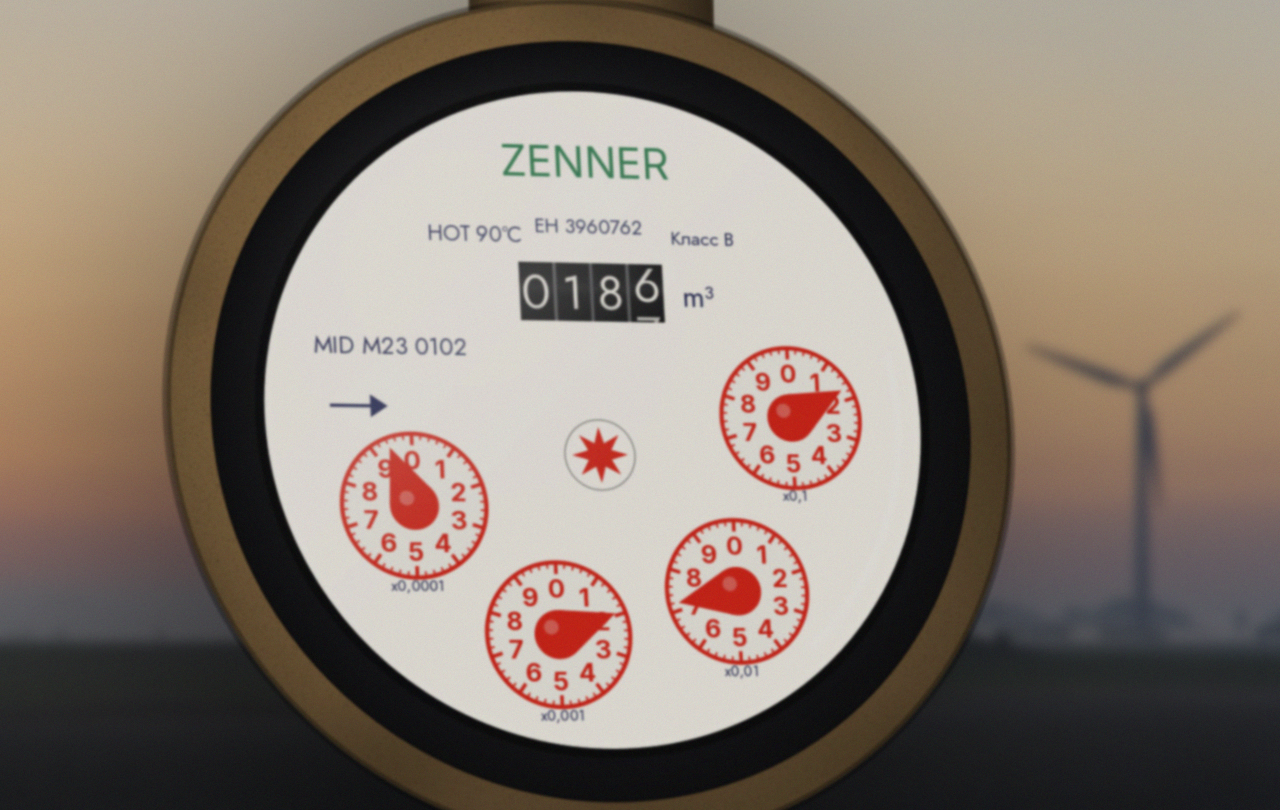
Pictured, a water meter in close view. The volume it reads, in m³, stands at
186.1719 m³
